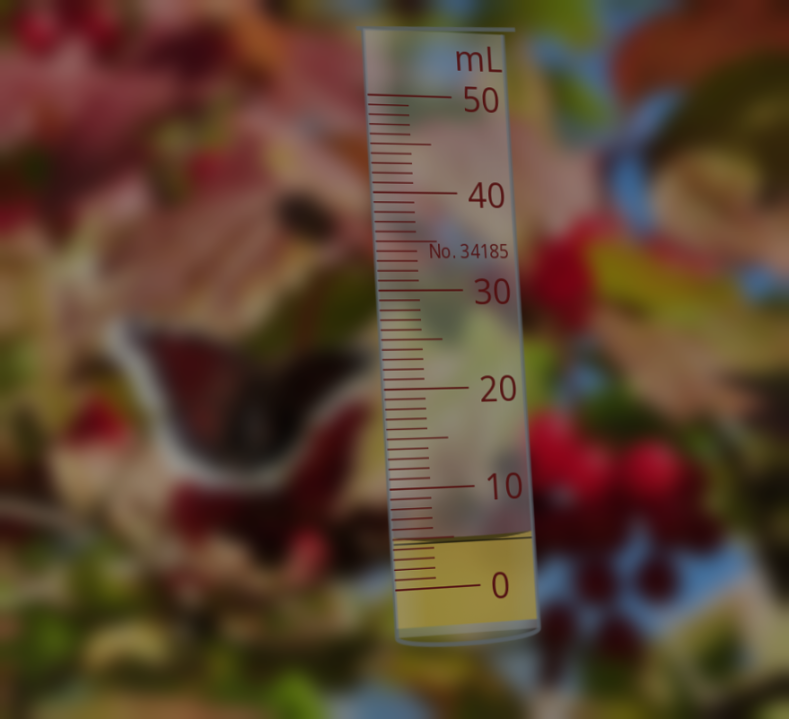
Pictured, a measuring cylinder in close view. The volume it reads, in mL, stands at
4.5 mL
